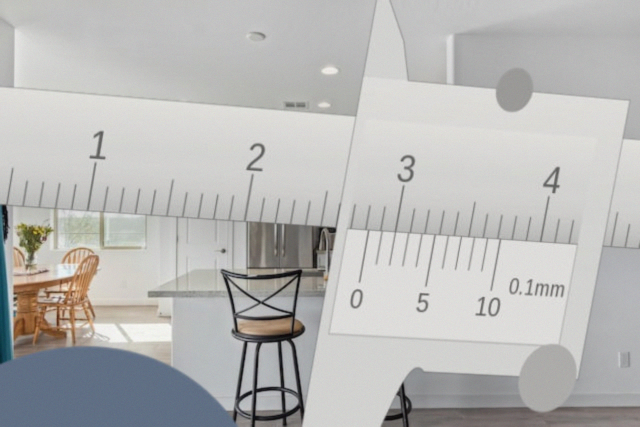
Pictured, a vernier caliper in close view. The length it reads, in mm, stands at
28.2 mm
